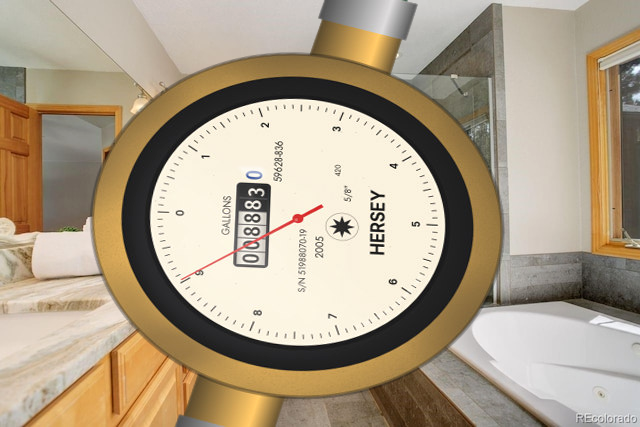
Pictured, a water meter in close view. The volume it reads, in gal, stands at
88829.0 gal
